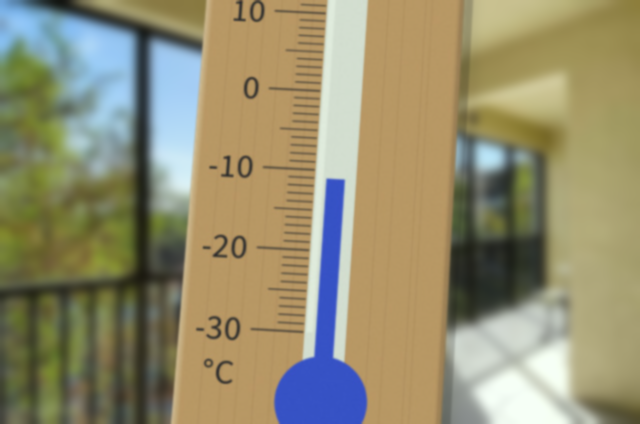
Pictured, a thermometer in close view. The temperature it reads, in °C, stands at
-11 °C
